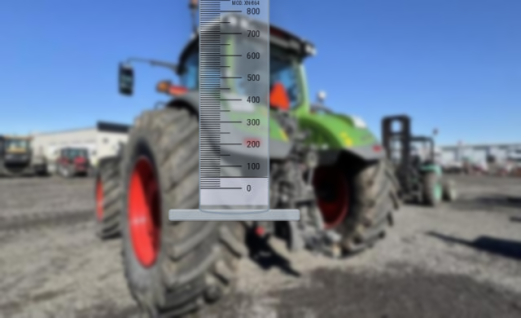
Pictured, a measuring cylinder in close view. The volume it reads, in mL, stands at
50 mL
